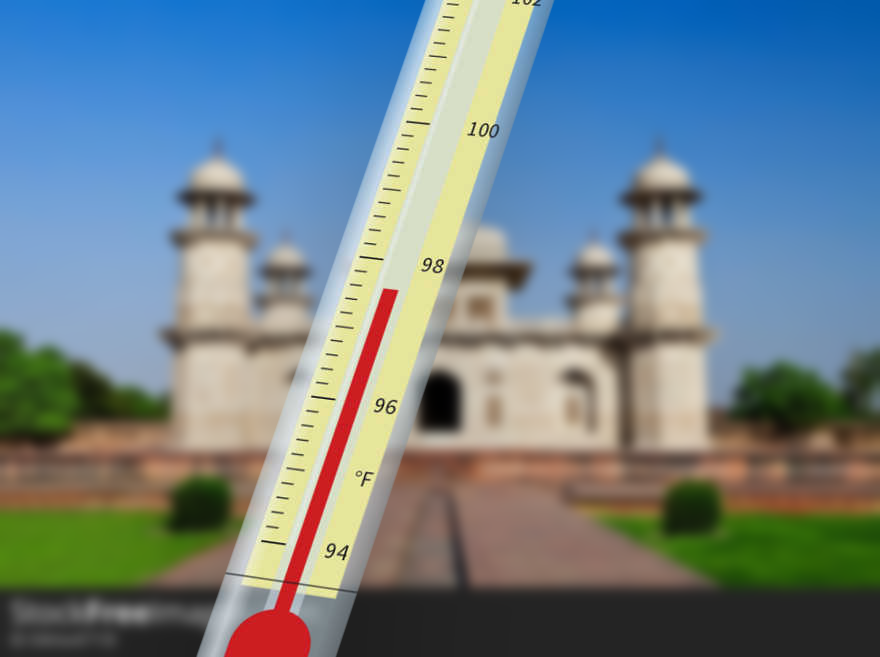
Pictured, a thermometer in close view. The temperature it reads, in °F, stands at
97.6 °F
